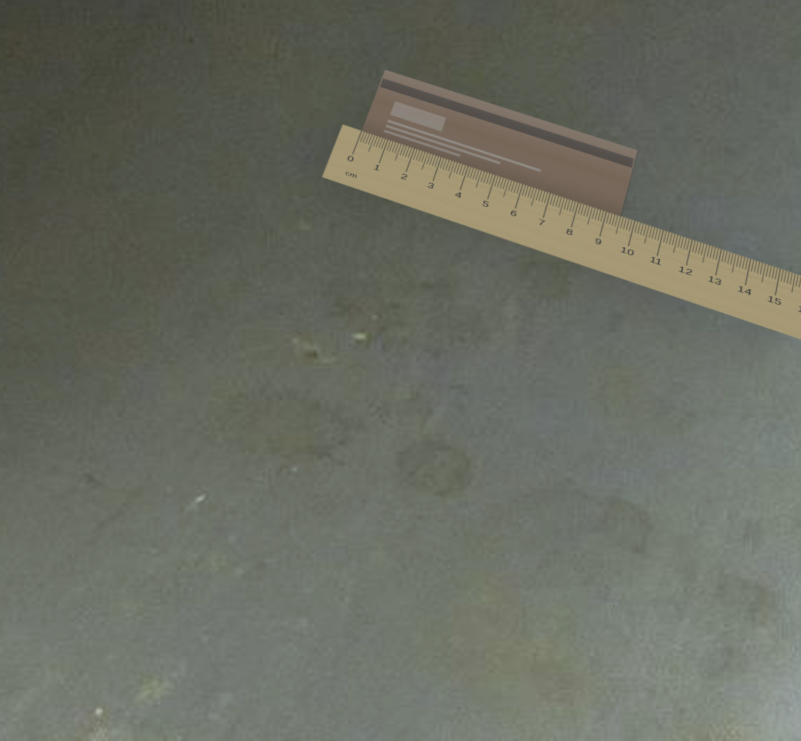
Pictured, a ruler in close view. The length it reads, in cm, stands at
9.5 cm
